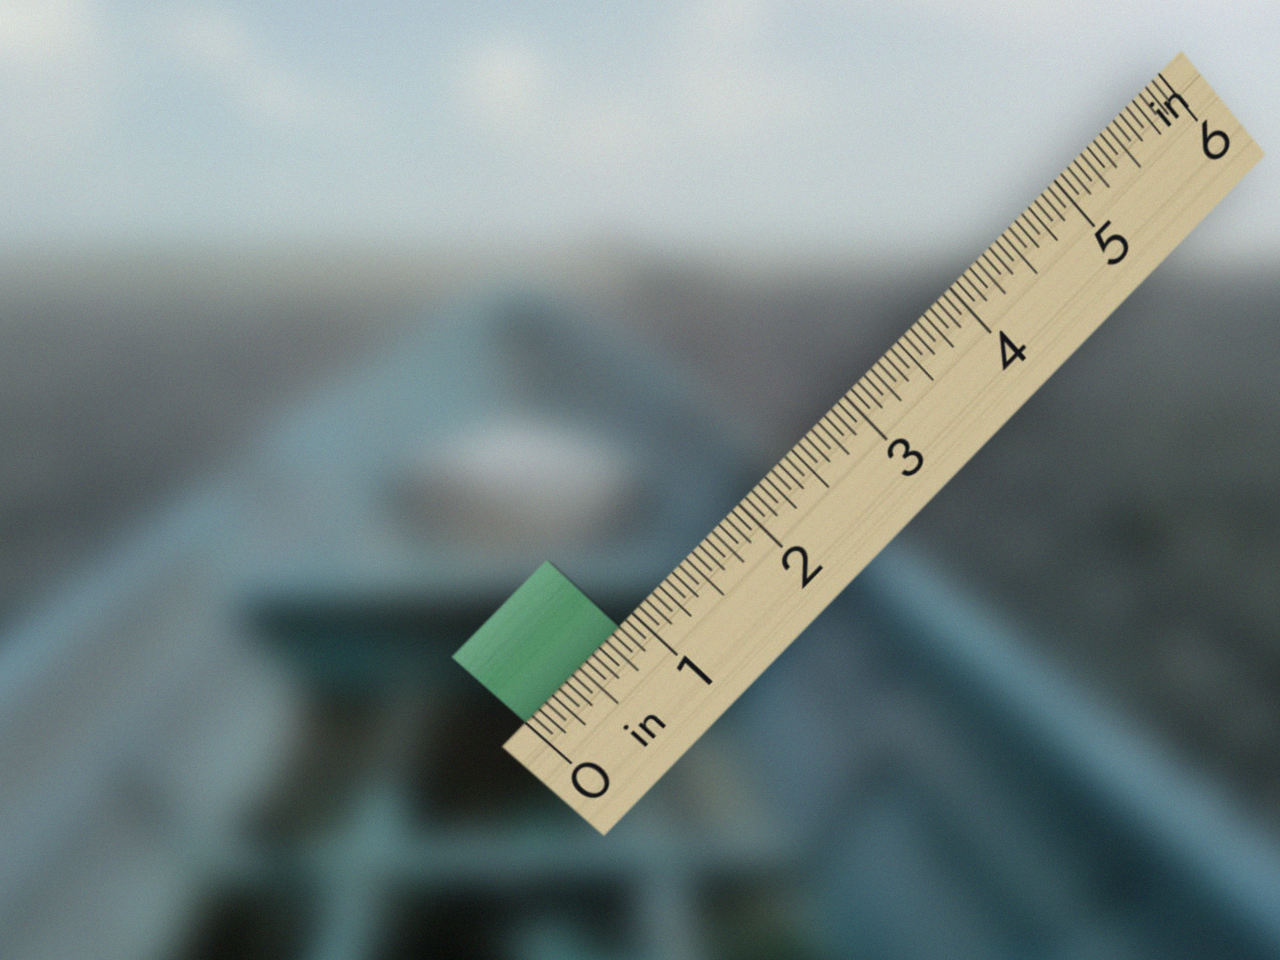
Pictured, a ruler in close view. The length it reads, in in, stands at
0.875 in
